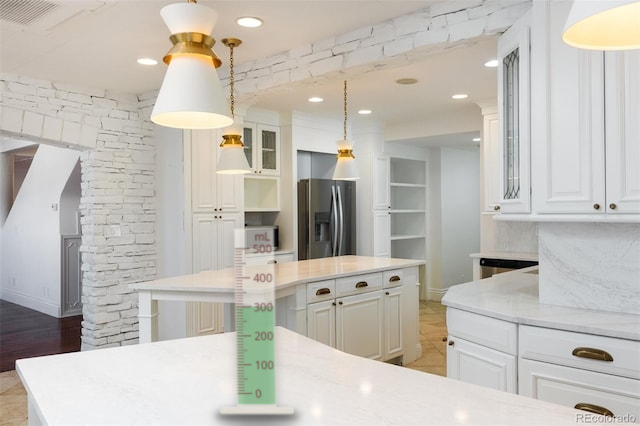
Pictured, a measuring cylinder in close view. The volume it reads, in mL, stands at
300 mL
